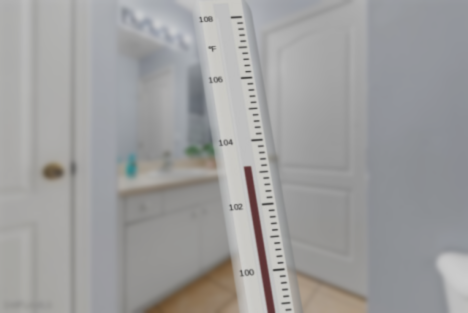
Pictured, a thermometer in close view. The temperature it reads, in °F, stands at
103.2 °F
